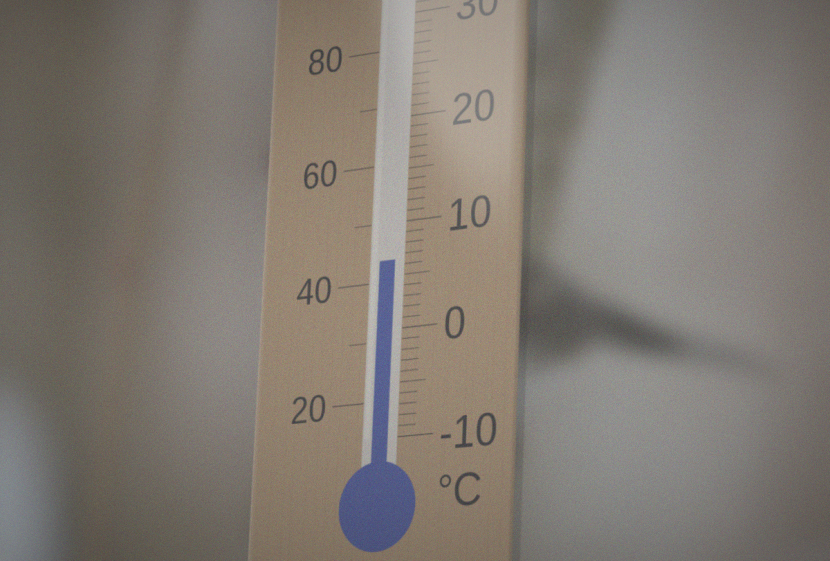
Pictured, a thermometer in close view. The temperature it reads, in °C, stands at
6.5 °C
